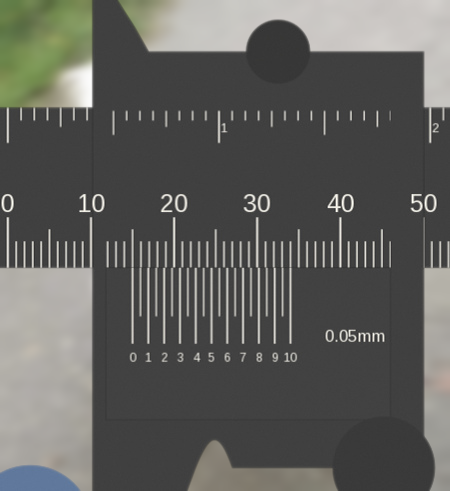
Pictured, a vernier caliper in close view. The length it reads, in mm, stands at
15.0 mm
